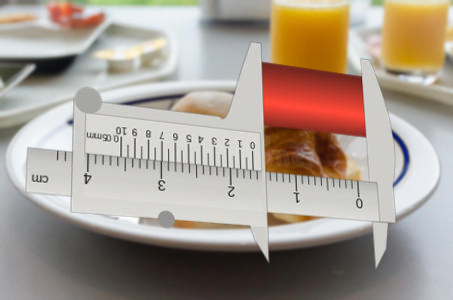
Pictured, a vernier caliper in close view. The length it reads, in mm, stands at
16.6 mm
